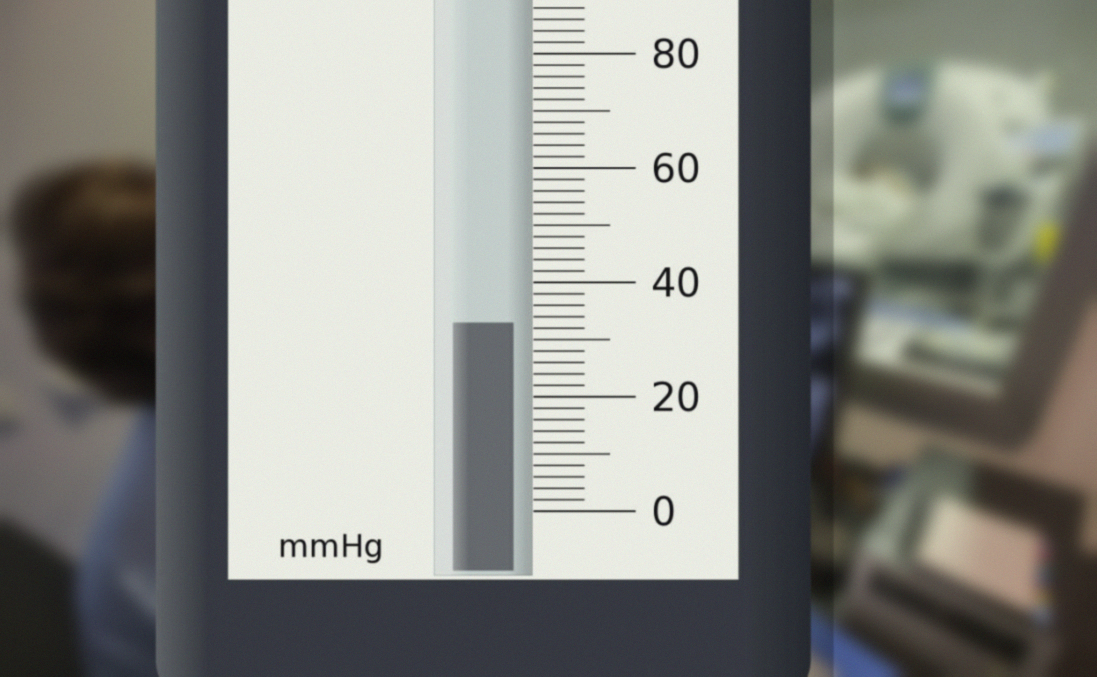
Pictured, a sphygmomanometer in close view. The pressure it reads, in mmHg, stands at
33 mmHg
